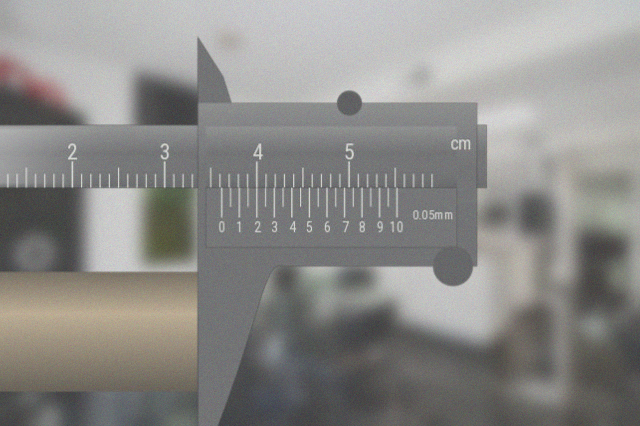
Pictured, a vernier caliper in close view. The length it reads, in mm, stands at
36.2 mm
